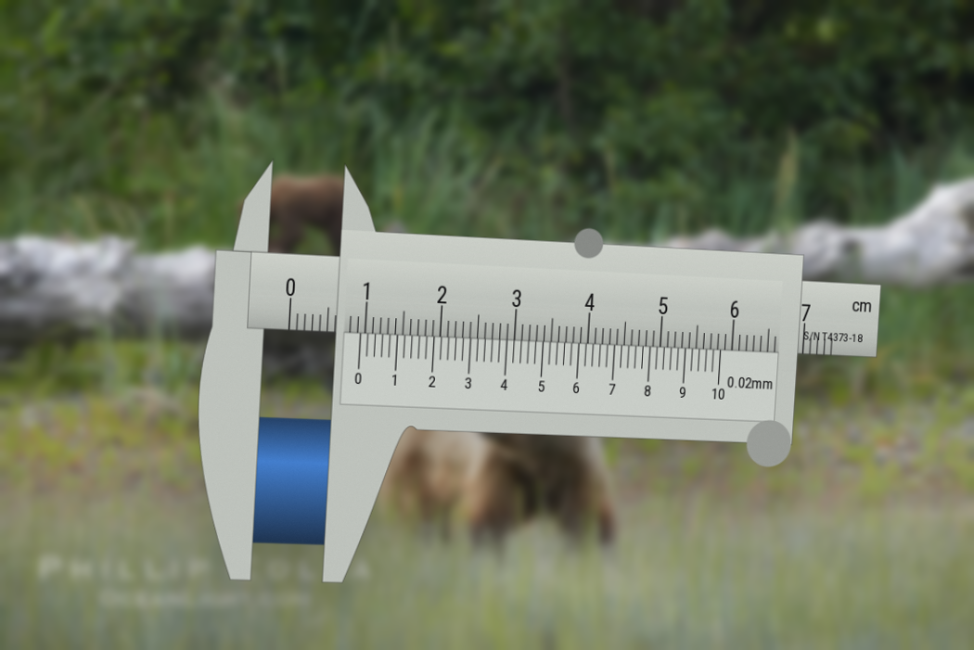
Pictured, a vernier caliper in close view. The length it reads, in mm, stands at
9.4 mm
